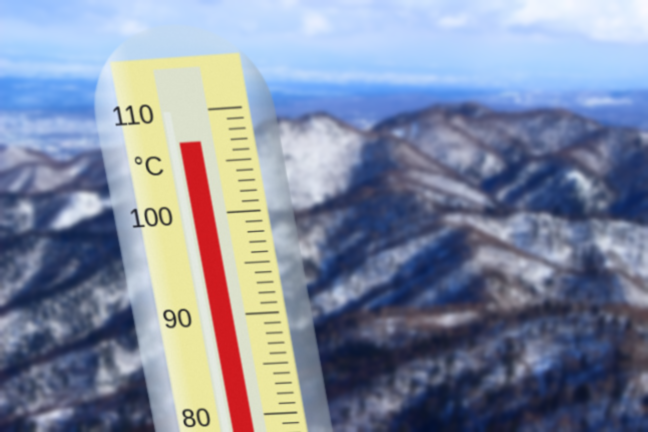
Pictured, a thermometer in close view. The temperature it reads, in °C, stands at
107 °C
